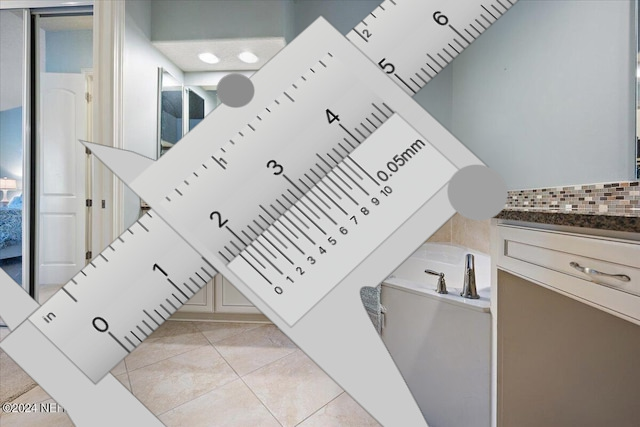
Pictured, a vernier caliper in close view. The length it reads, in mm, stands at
18.6 mm
